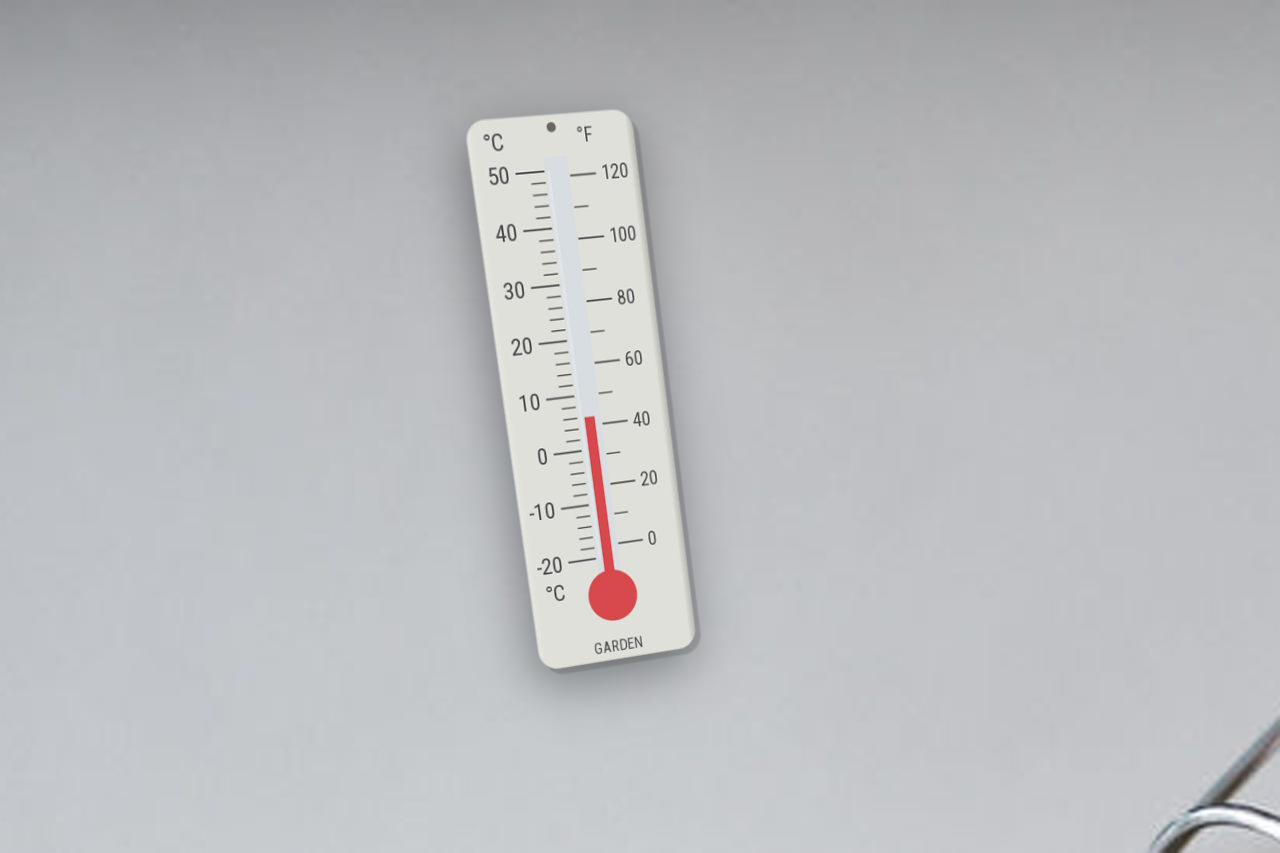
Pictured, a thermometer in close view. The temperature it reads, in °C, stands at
6 °C
